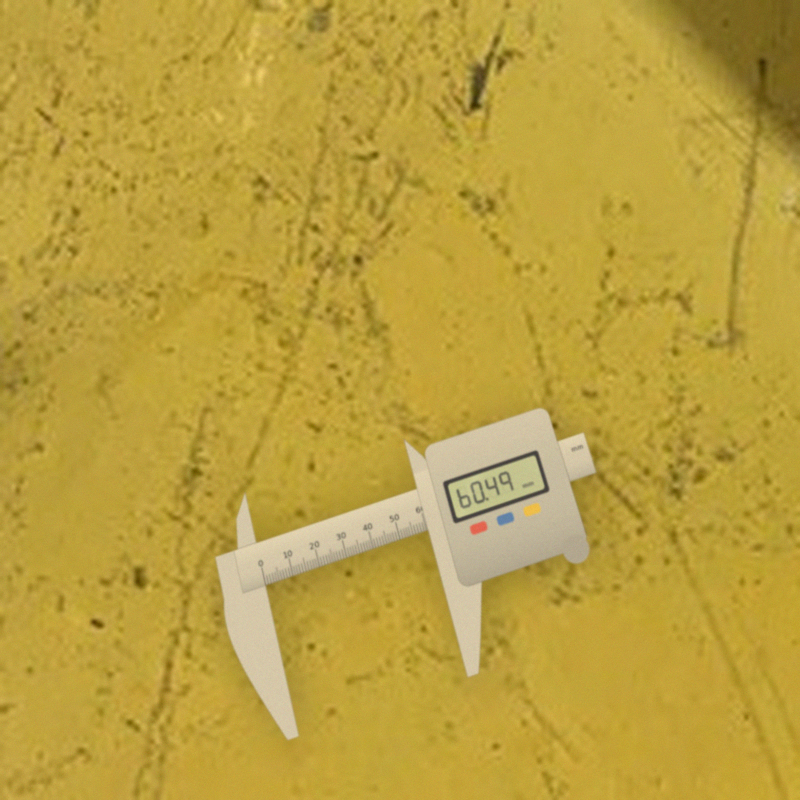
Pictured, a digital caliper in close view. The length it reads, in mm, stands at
60.49 mm
